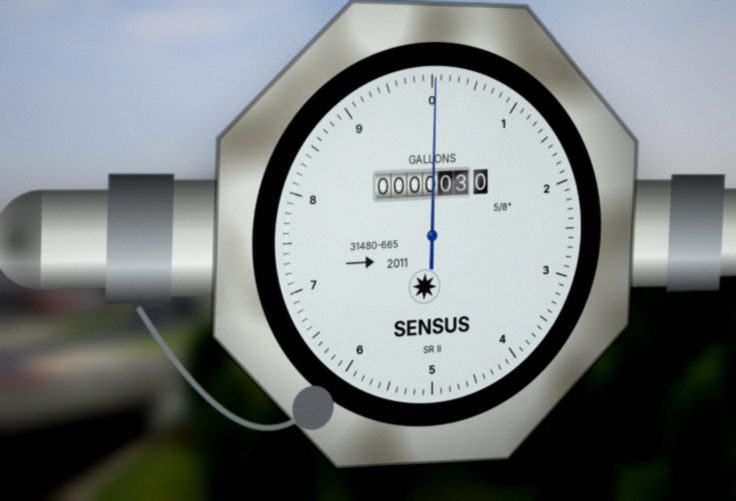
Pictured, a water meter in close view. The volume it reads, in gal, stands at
30.0 gal
